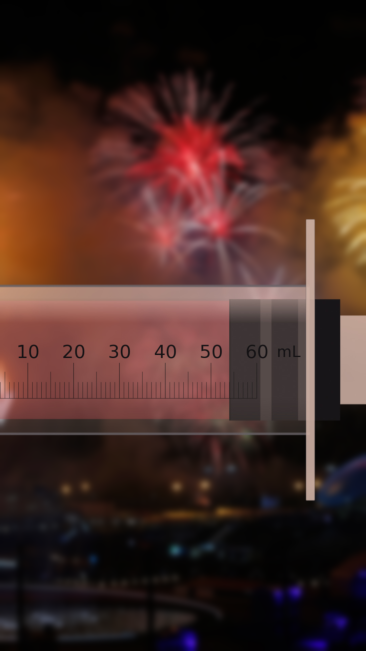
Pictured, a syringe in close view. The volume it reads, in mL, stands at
54 mL
